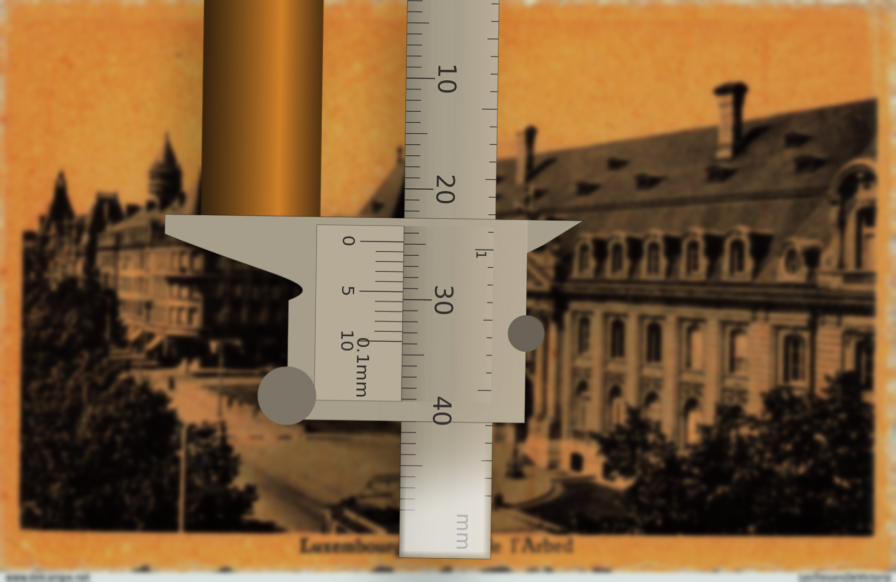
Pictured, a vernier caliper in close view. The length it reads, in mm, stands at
24.8 mm
